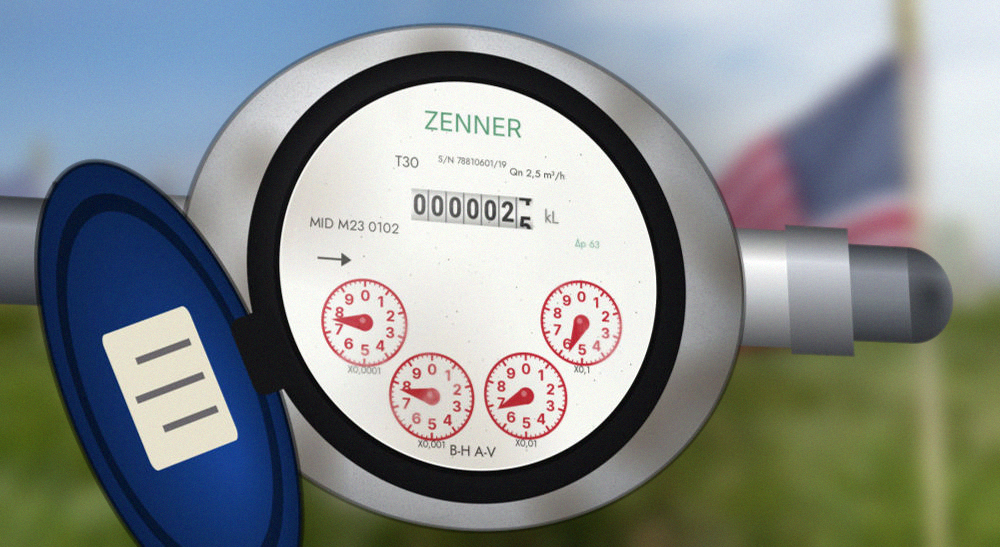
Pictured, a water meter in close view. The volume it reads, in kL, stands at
24.5677 kL
